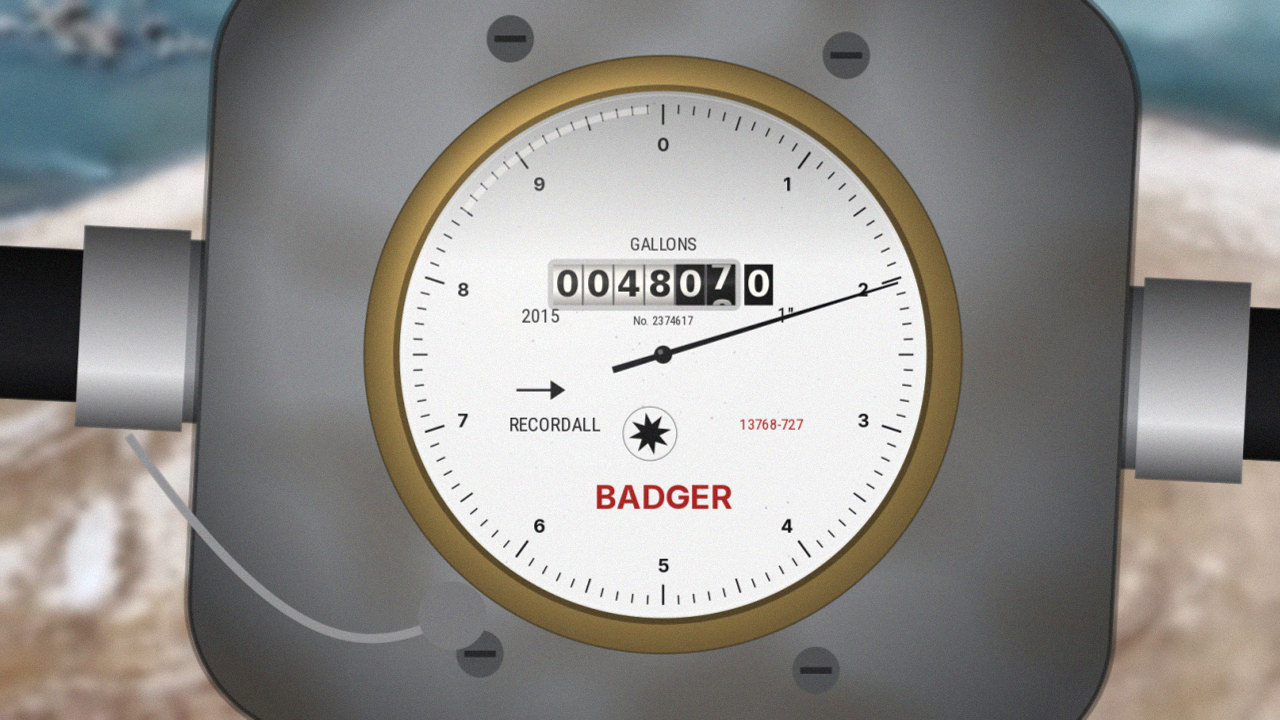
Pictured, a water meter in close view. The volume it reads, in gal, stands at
48072.0 gal
